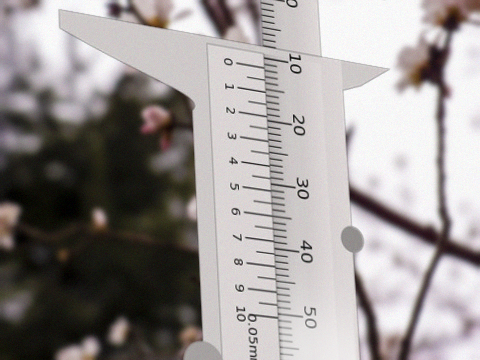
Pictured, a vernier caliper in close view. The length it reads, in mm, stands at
11.6 mm
